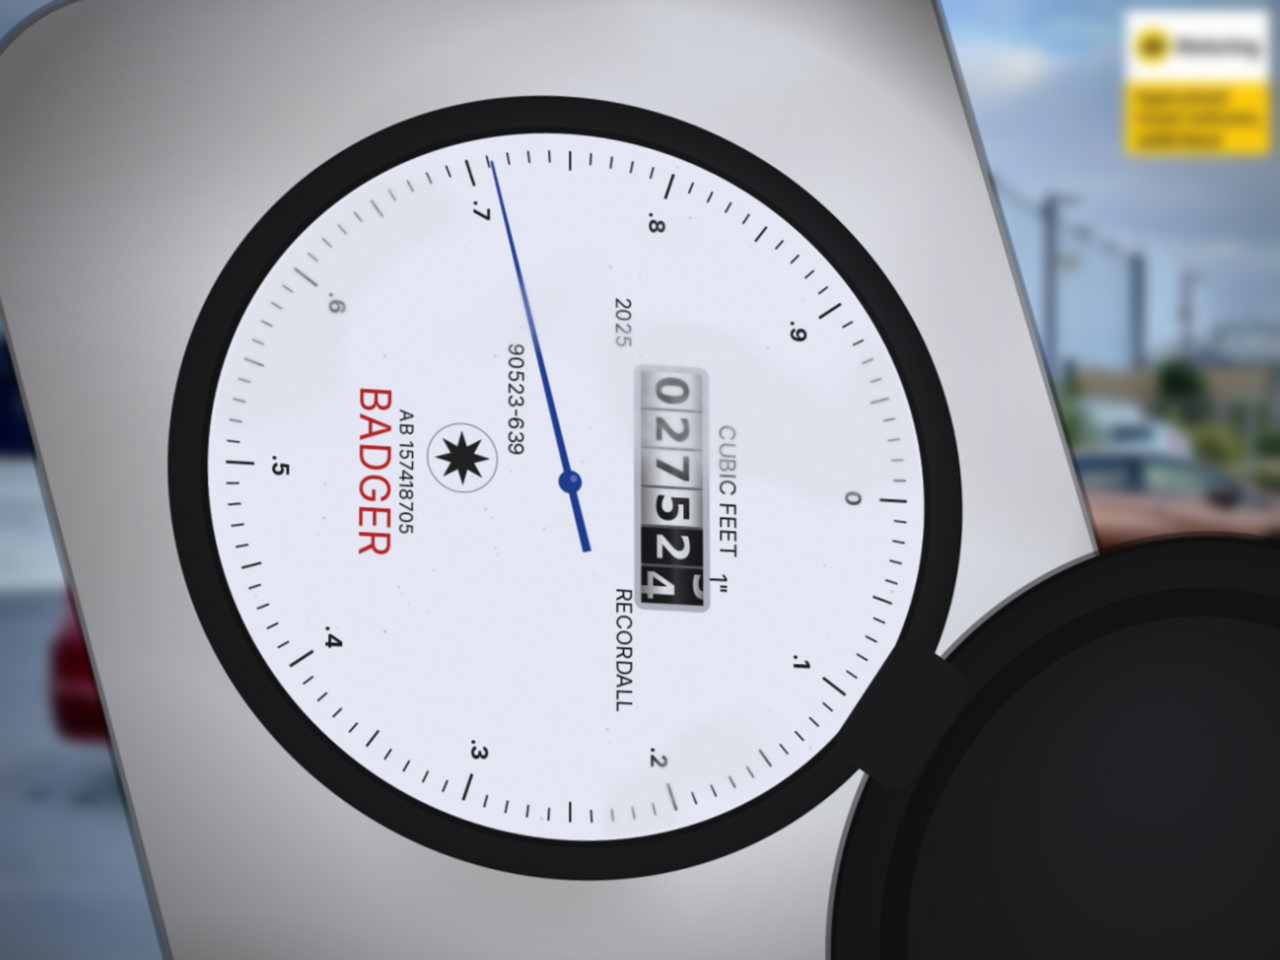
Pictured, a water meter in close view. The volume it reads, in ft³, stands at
27523.71 ft³
